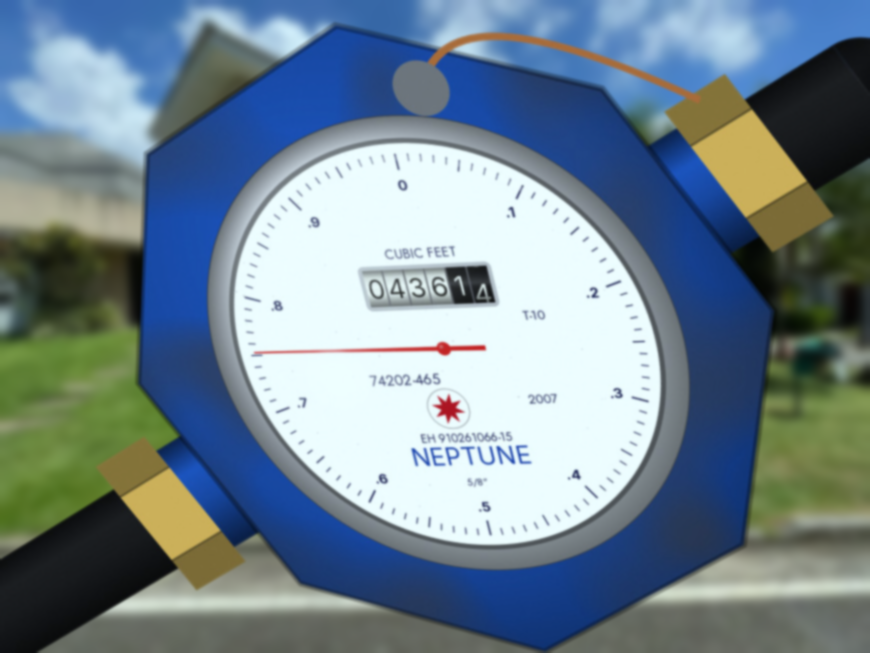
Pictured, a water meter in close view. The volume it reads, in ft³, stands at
43613.75 ft³
